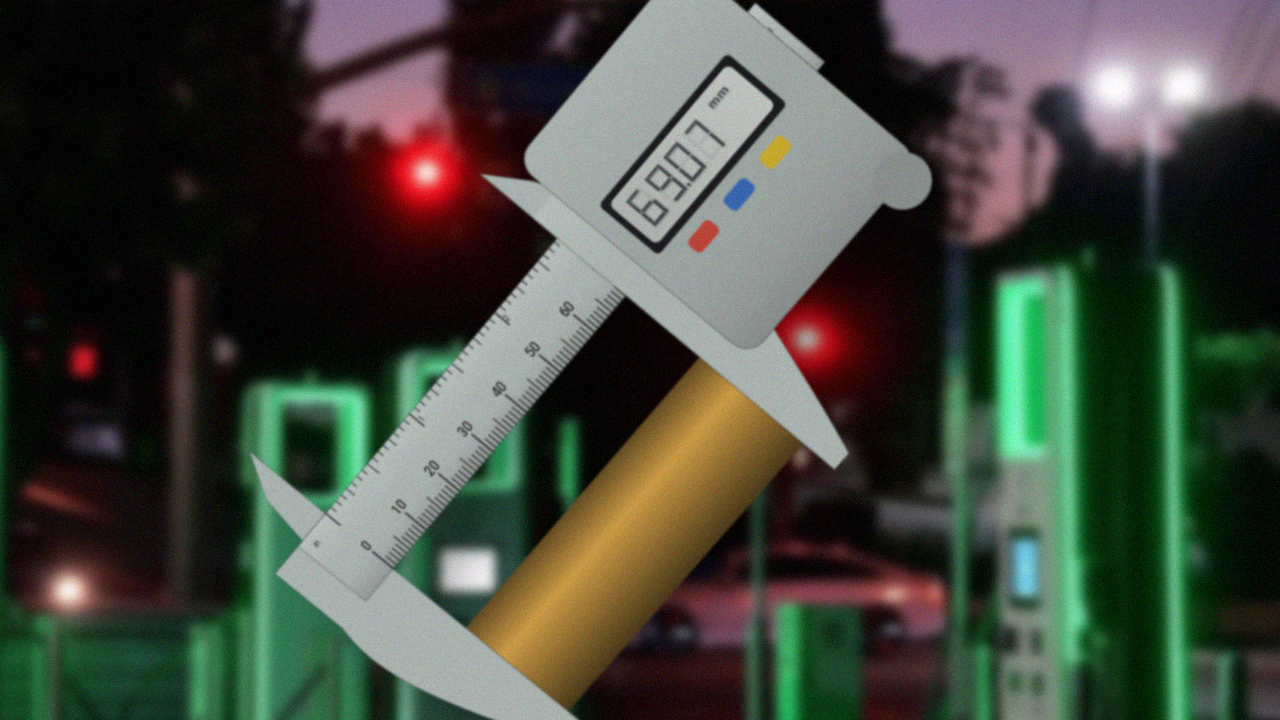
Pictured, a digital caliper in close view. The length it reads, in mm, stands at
69.07 mm
